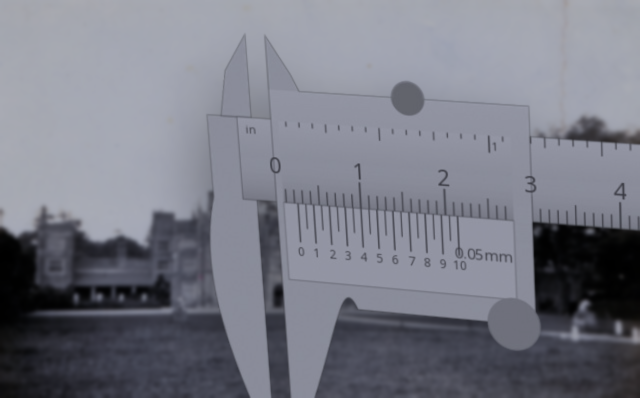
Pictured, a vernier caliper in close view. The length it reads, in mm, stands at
2.4 mm
